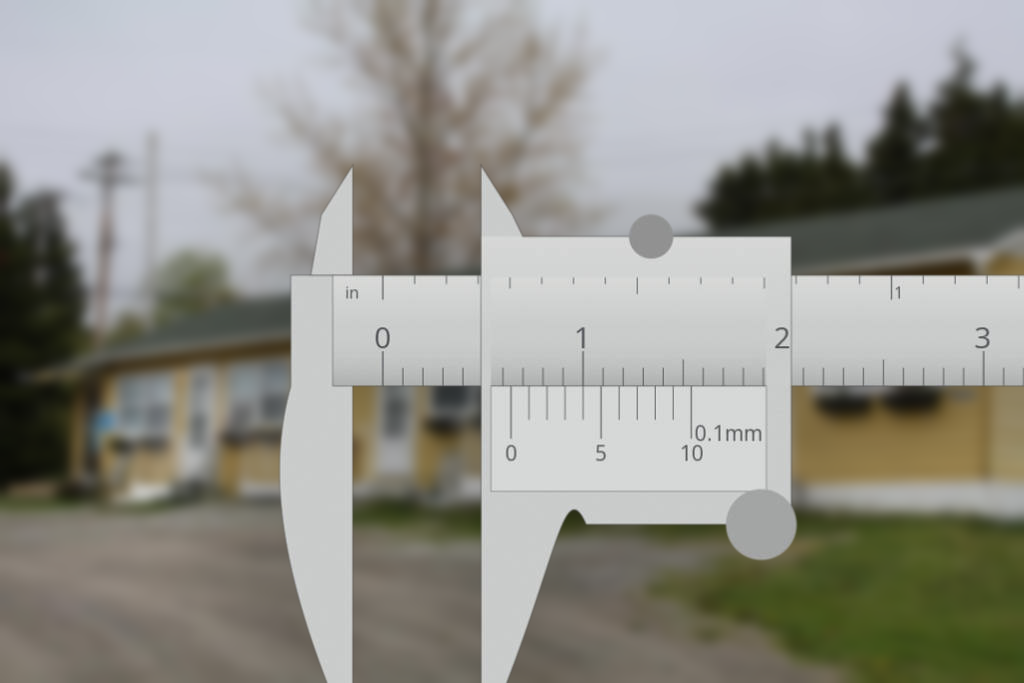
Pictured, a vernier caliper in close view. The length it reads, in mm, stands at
6.4 mm
